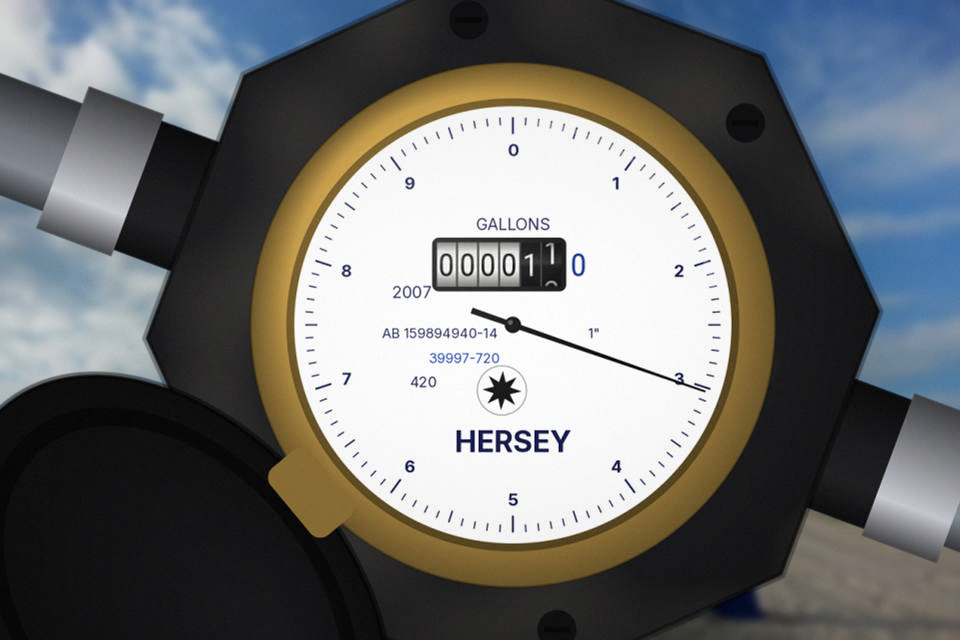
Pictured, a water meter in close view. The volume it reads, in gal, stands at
113.0 gal
